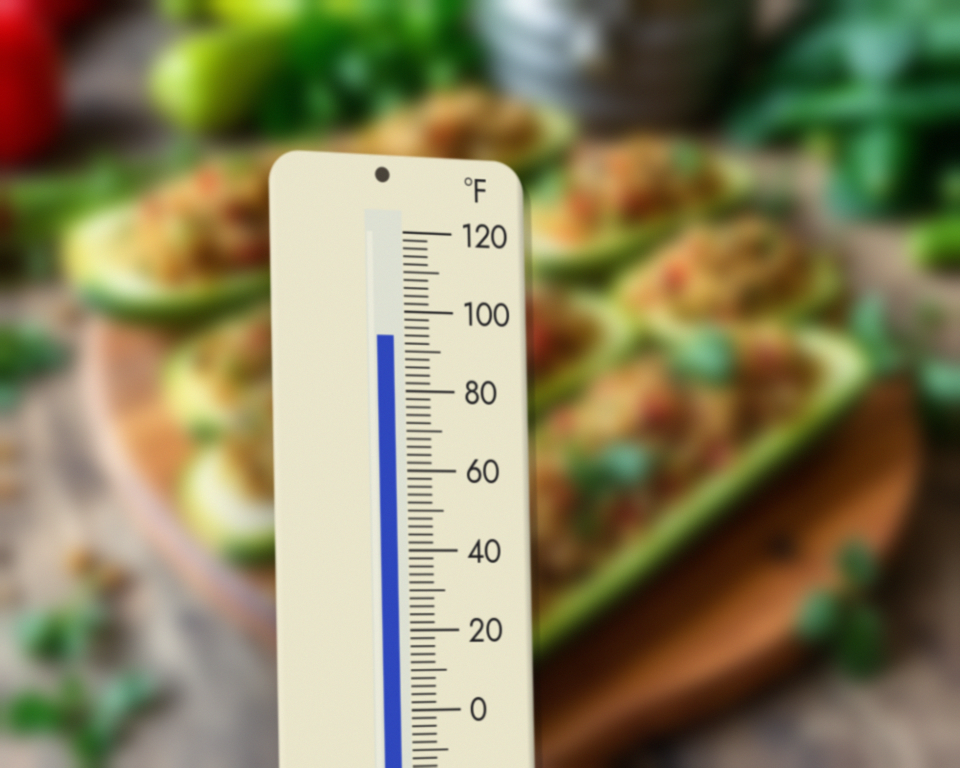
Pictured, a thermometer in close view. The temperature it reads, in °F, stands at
94 °F
